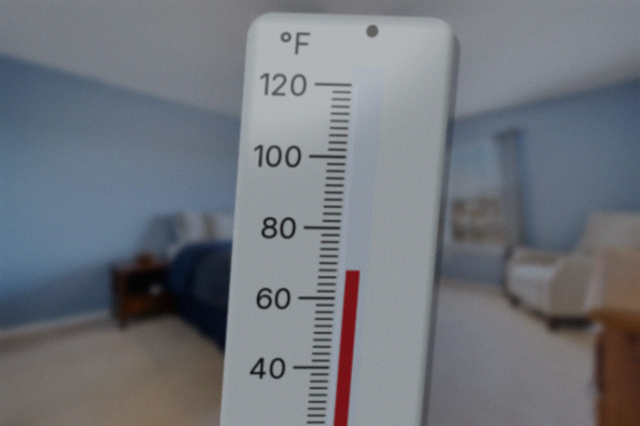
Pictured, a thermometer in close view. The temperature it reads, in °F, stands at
68 °F
